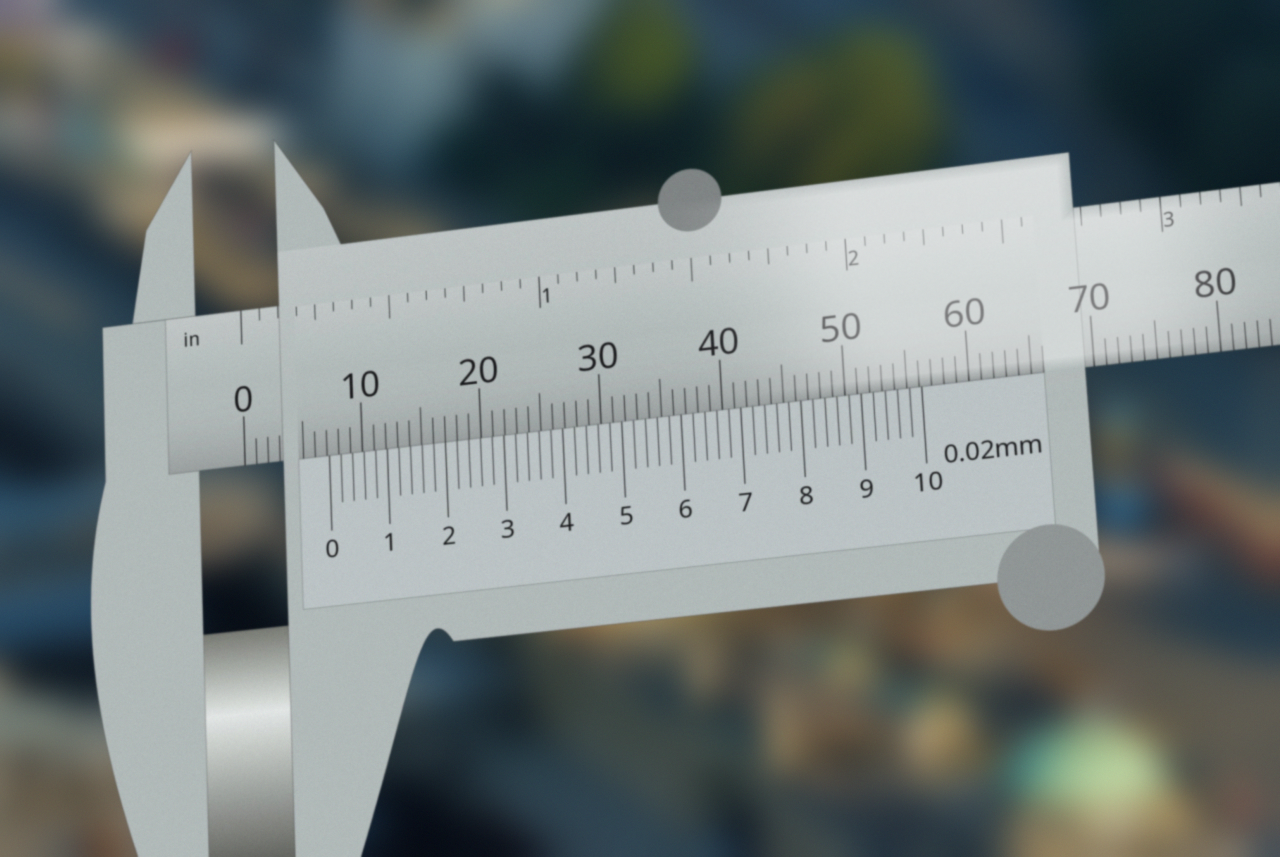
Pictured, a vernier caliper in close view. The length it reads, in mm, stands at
7.2 mm
